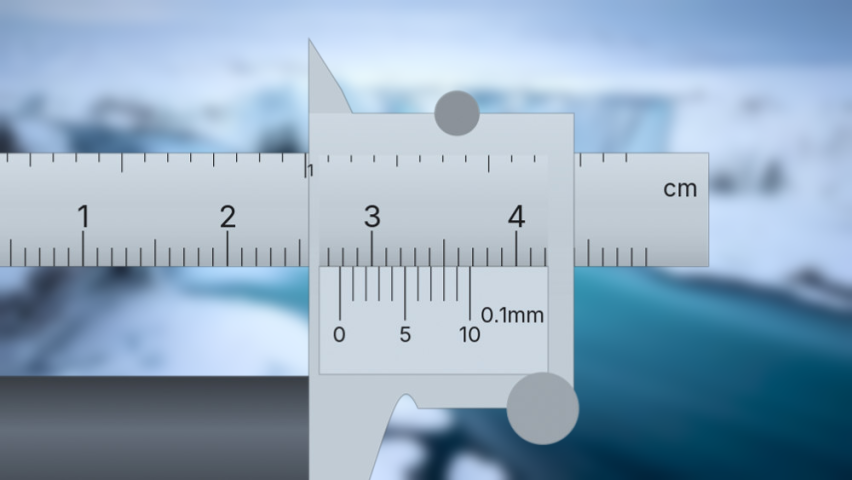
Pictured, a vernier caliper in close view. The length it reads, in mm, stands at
27.8 mm
